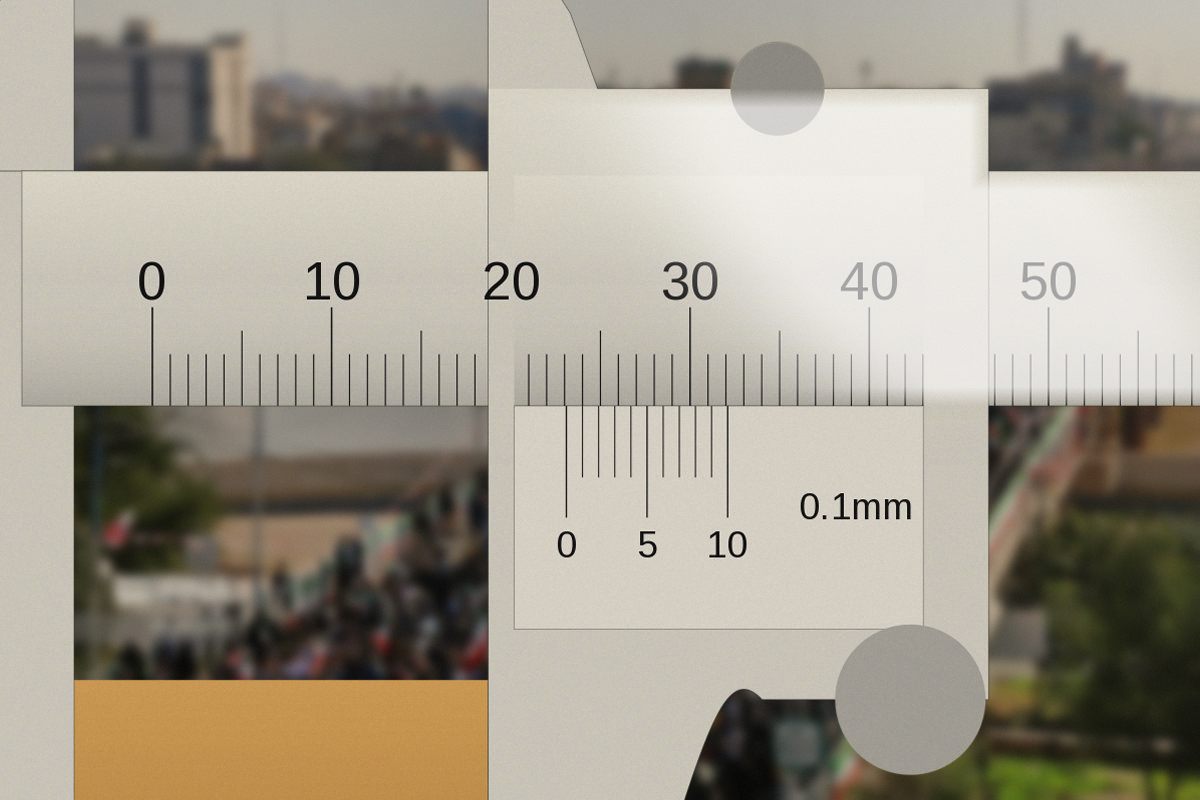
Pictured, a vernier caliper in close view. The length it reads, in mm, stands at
23.1 mm
